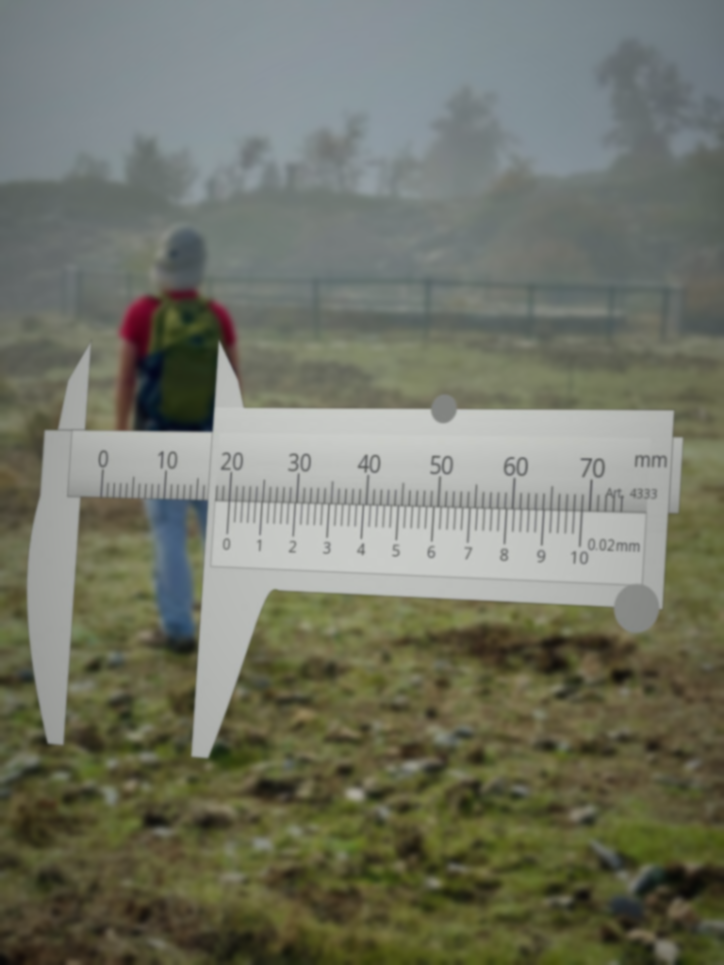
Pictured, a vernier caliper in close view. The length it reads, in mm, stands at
20.0 mm
